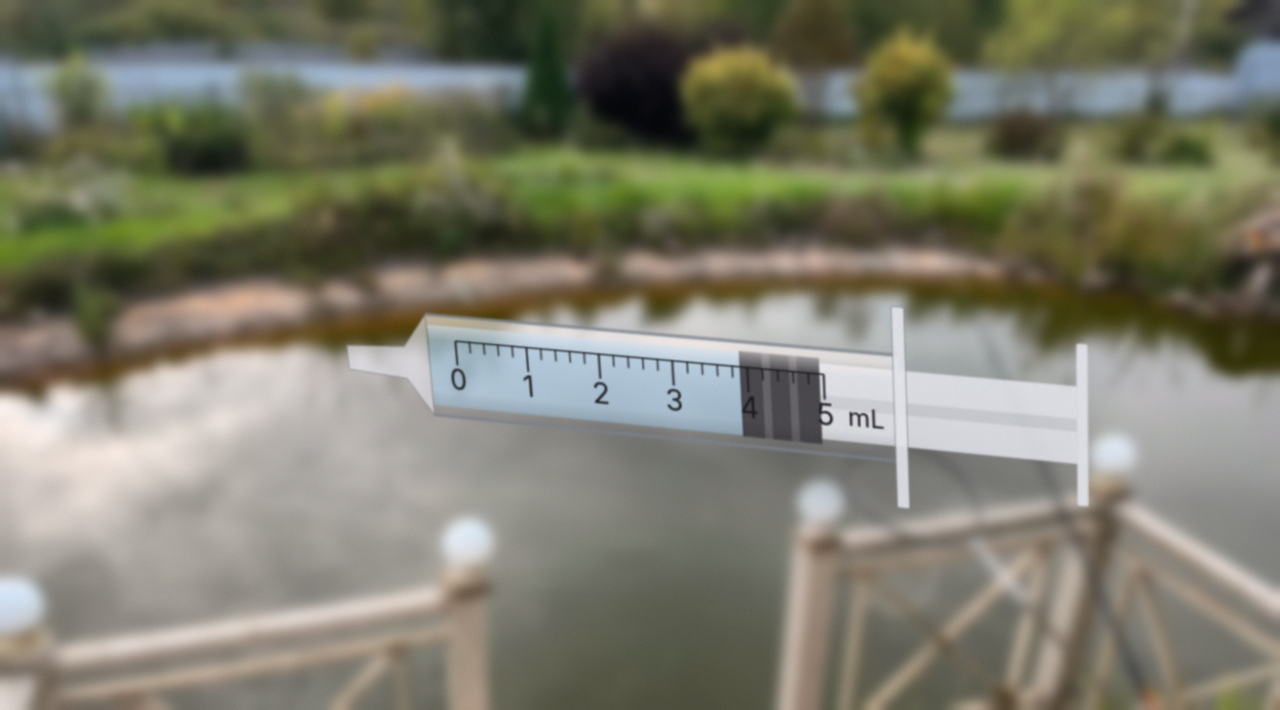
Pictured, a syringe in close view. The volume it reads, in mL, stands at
3.9 mL
